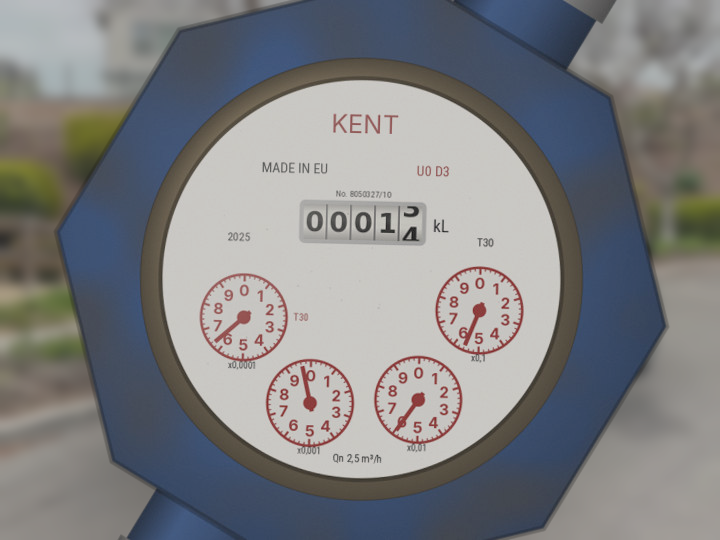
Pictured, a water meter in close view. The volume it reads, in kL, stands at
13.5596 kL
